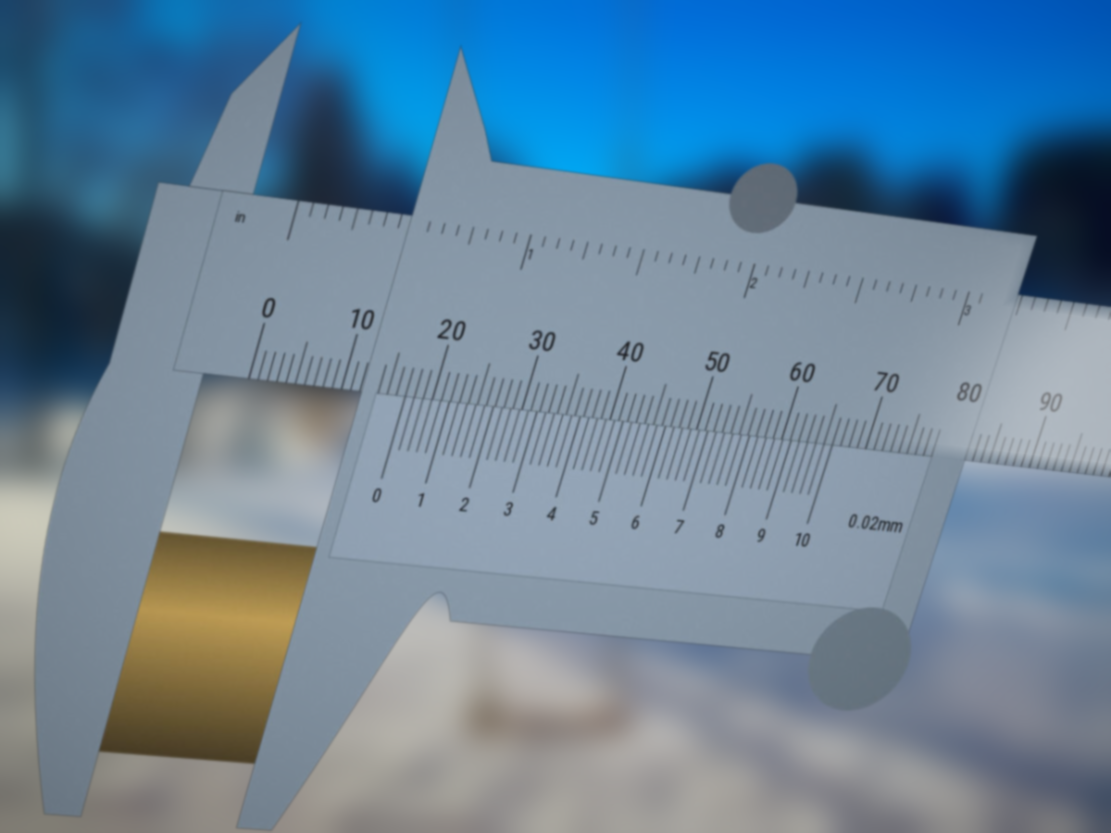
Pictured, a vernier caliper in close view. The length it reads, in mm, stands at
17.0 mm
